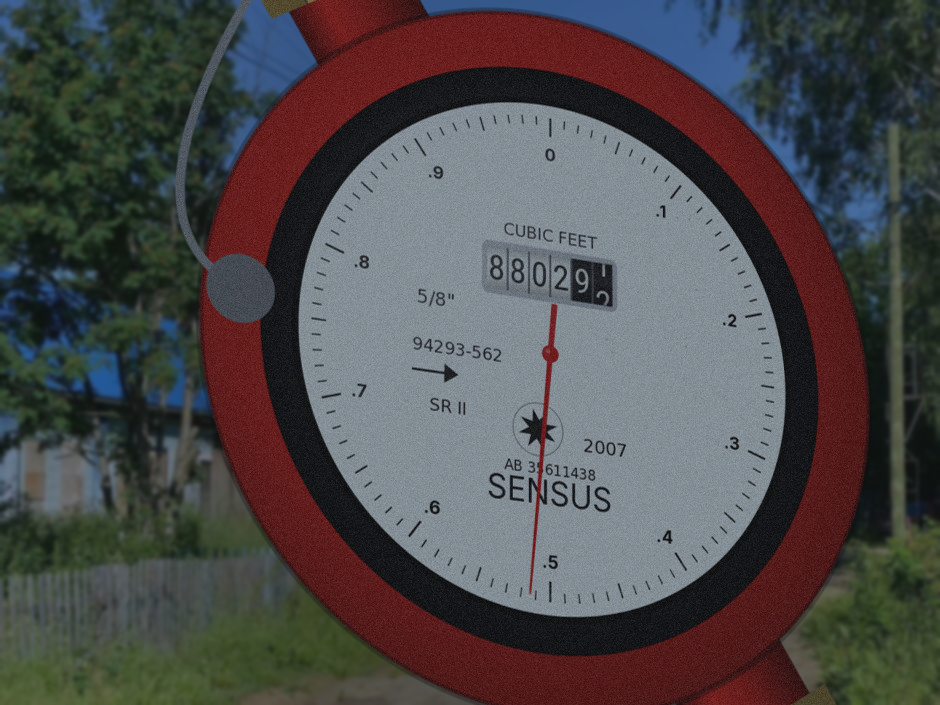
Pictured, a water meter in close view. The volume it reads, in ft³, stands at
880291.51 ft³
